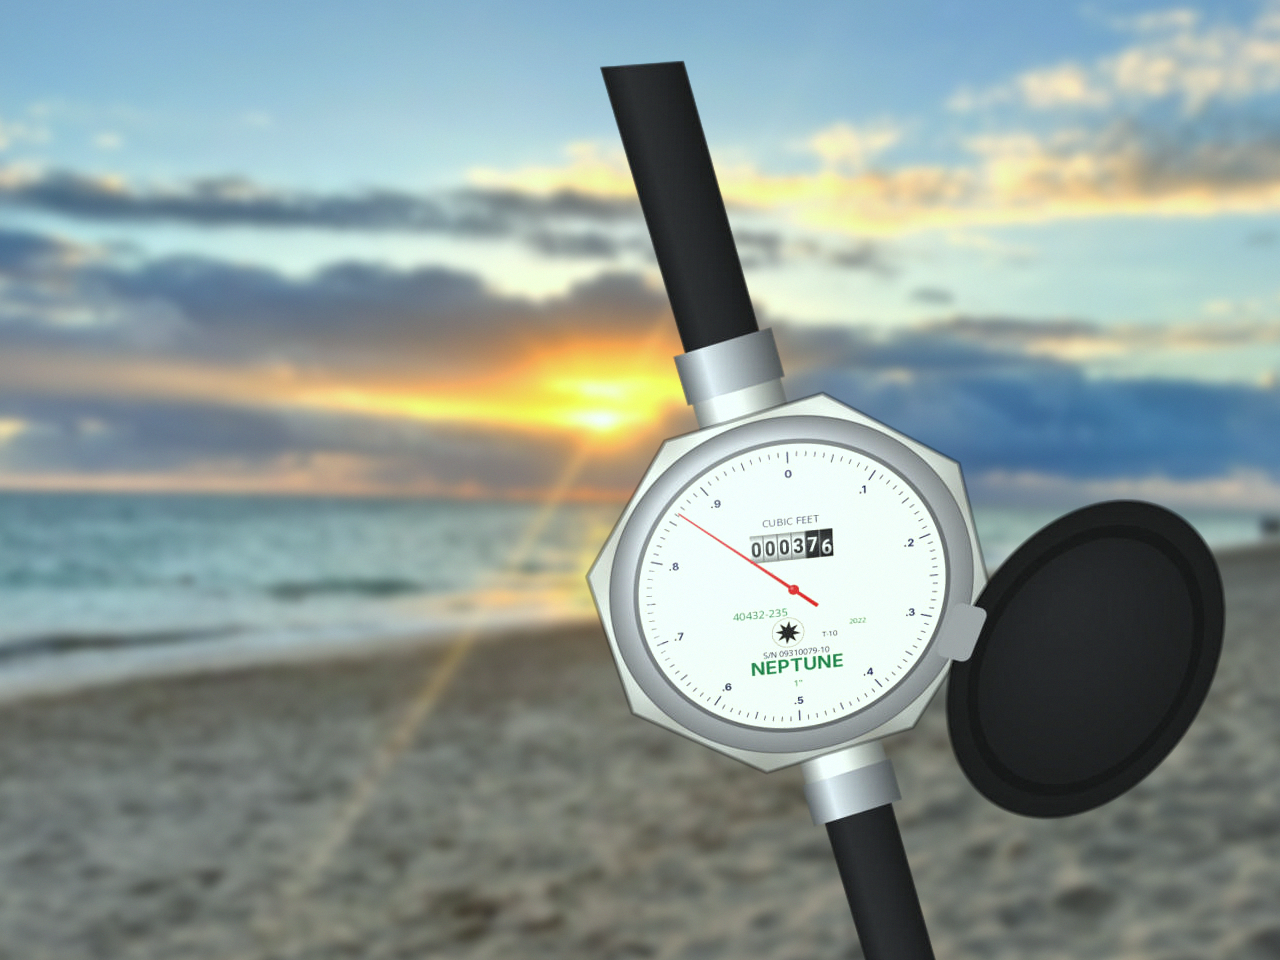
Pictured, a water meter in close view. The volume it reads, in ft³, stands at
375.86 ft³
